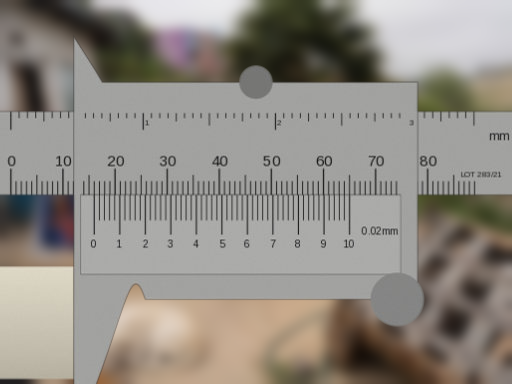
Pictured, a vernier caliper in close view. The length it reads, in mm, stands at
16.0 mm
